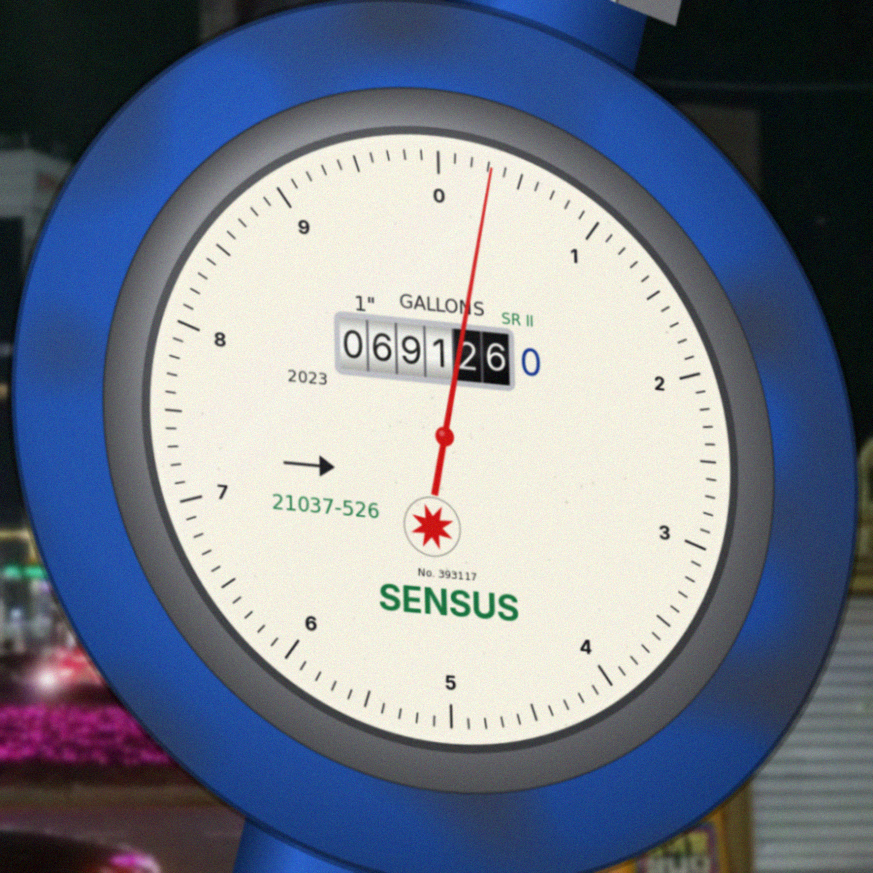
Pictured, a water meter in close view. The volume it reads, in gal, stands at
691260.3 gal
